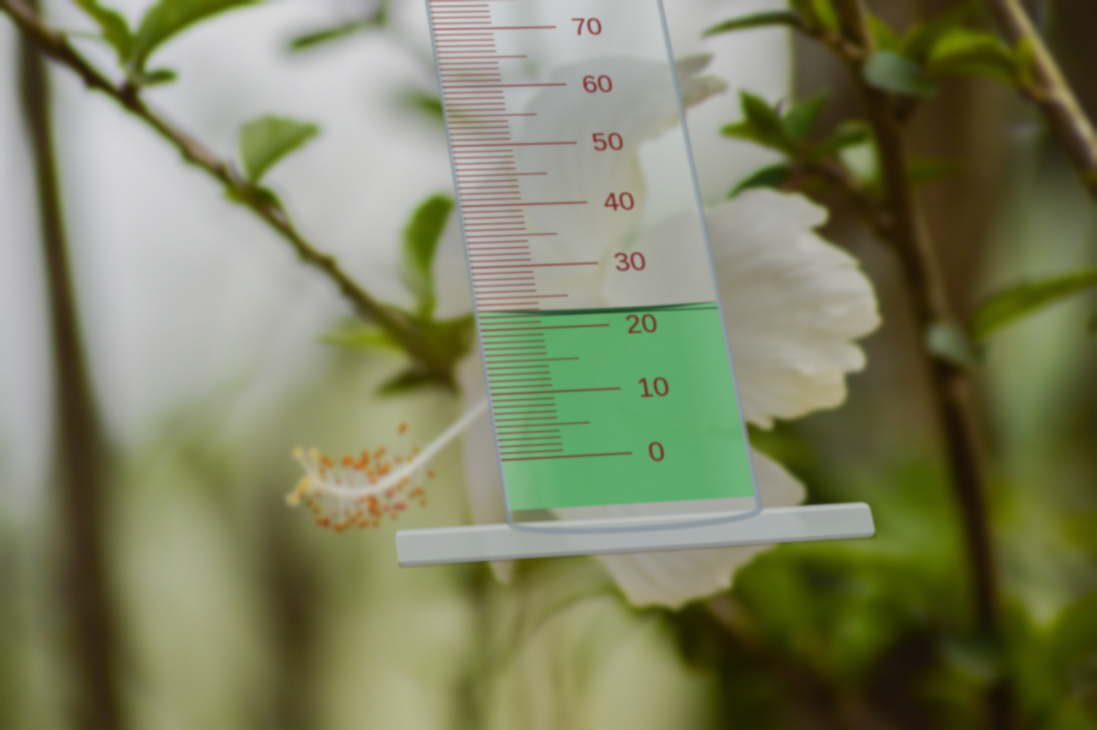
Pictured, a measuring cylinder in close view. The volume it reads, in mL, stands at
22 mL
